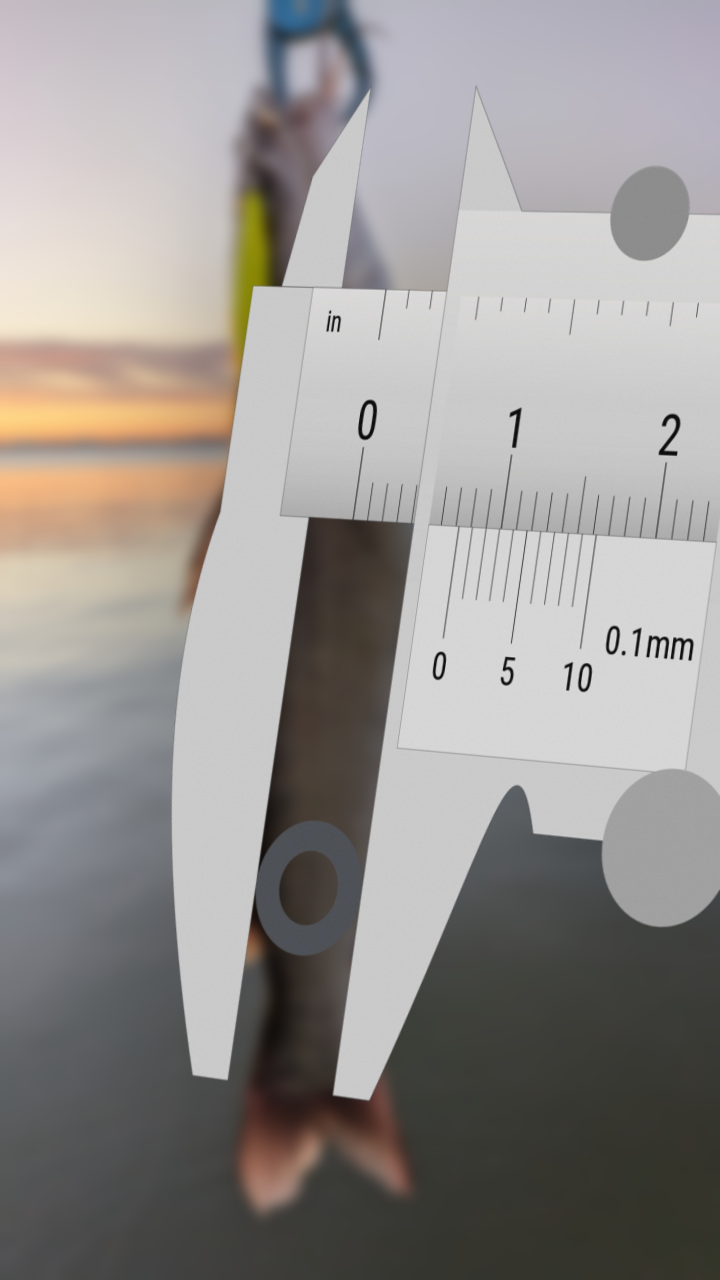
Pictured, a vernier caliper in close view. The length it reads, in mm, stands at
7.2 mm
